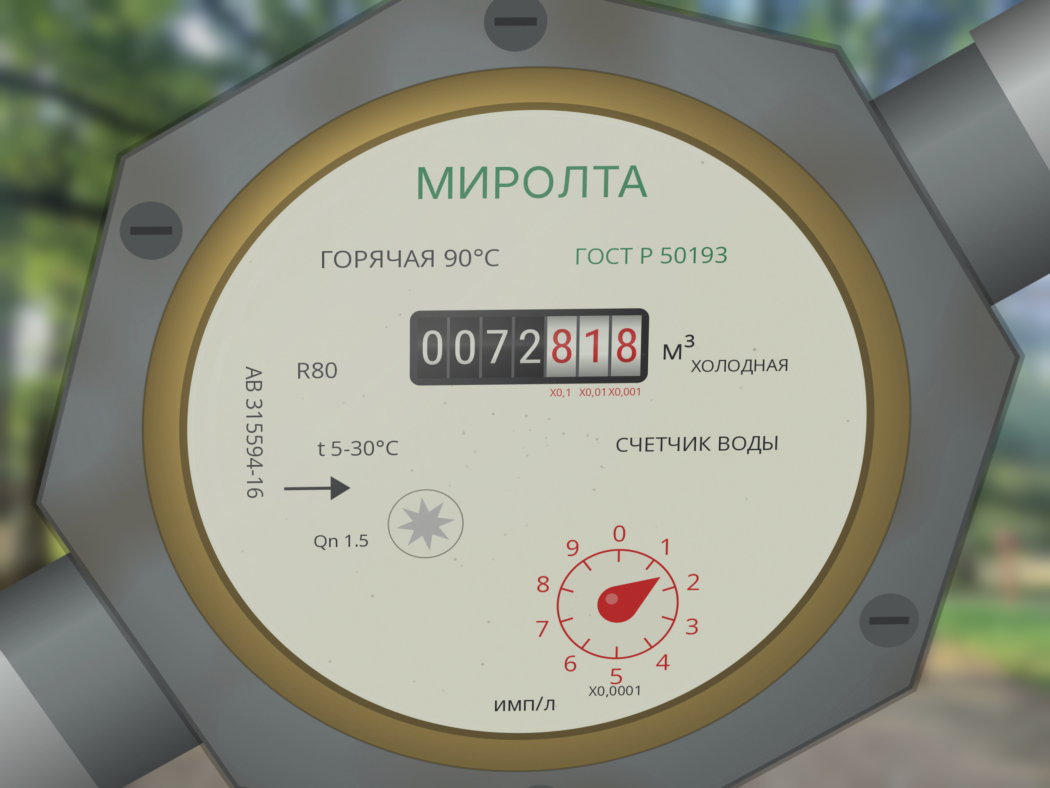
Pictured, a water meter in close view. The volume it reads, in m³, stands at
72.8181 m³
